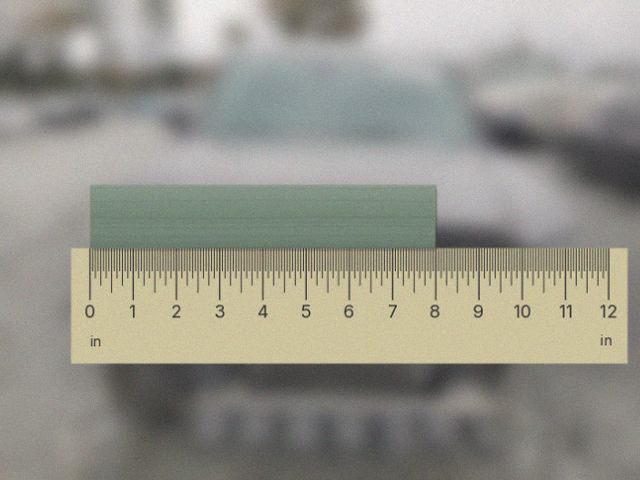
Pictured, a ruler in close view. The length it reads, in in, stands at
8 in
